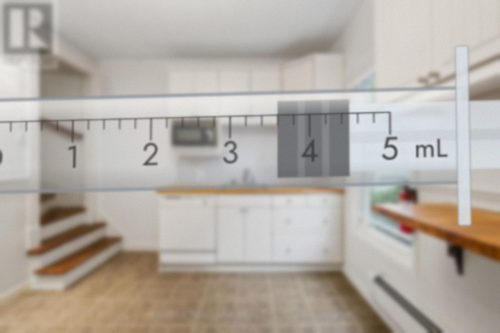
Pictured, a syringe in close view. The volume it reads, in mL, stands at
3.6 mL
